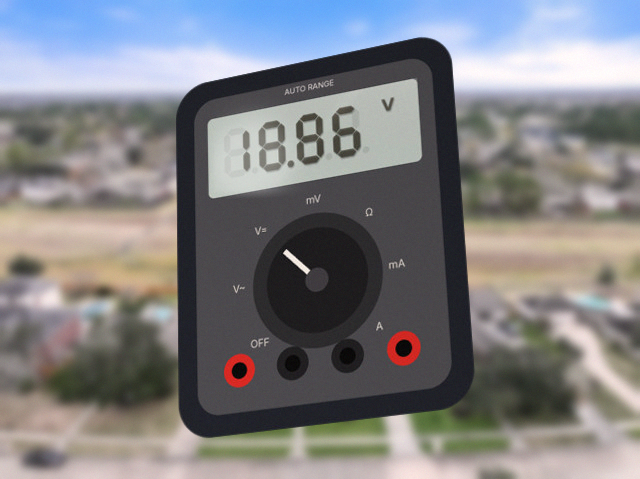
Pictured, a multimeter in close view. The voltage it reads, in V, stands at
18.86 V
